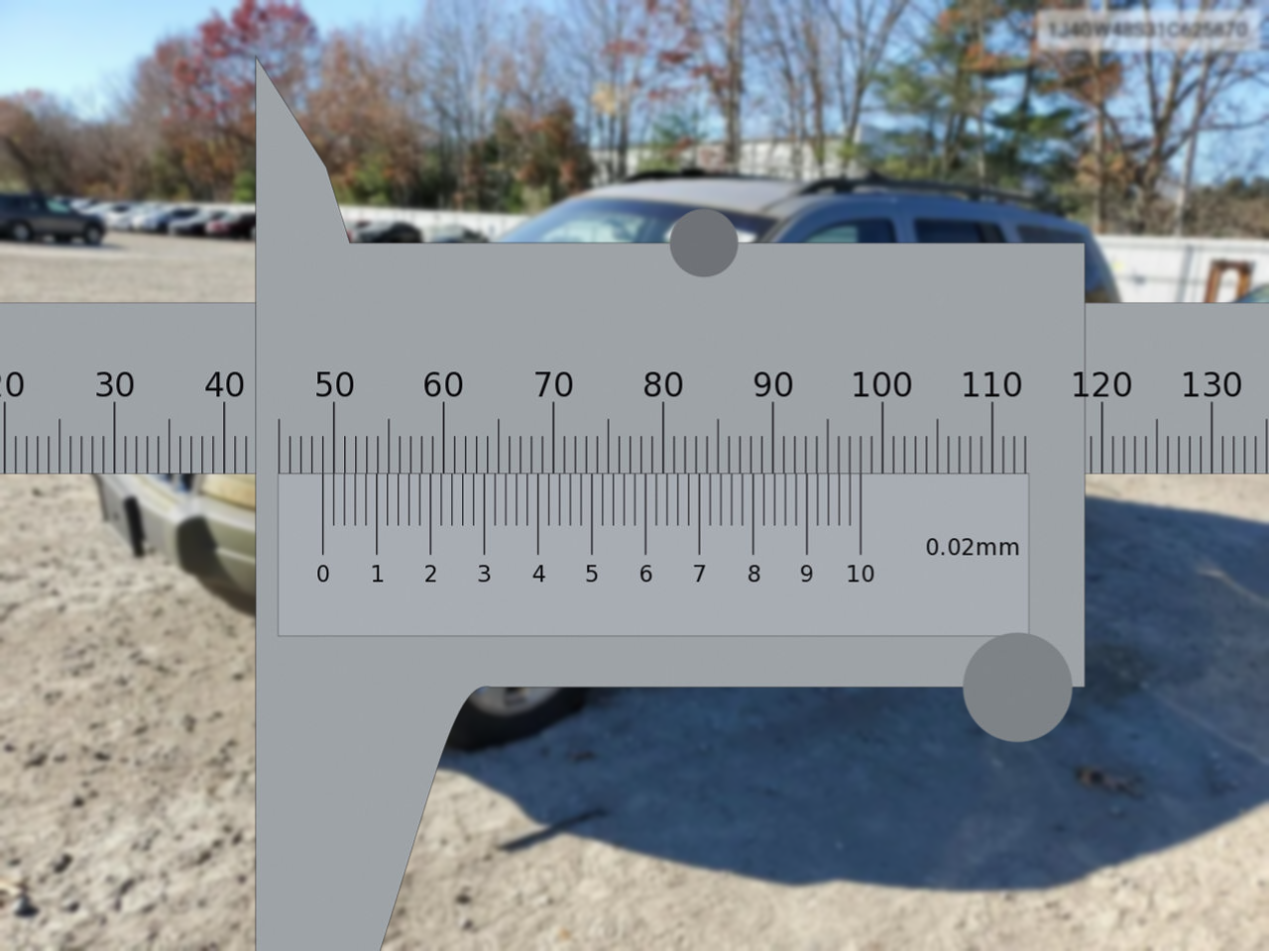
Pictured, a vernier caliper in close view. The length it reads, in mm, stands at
49.0 mm
